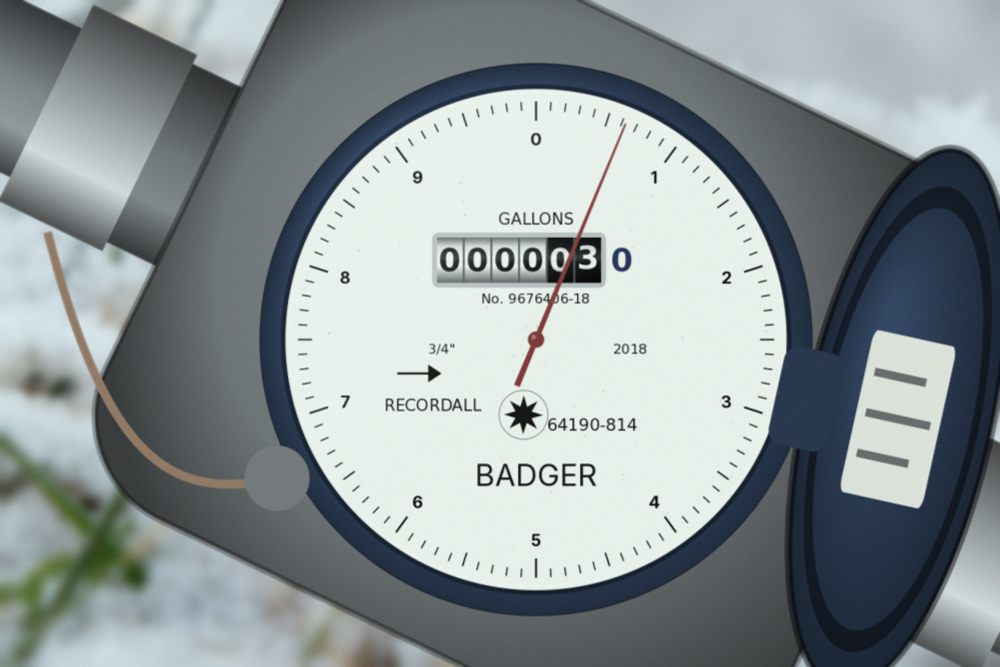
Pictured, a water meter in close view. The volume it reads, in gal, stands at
30.6 gal
